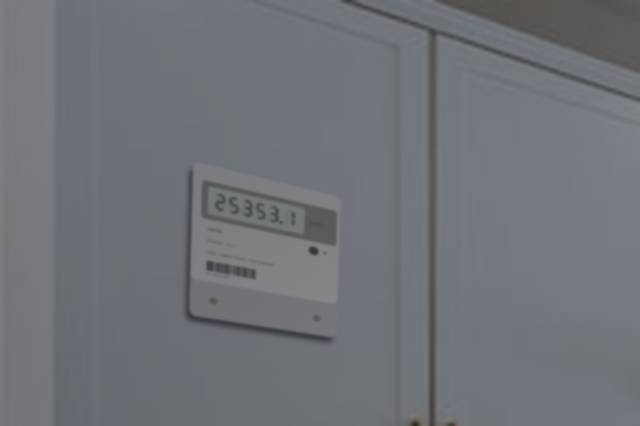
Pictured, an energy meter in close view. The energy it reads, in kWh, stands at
25353.1 kWh
